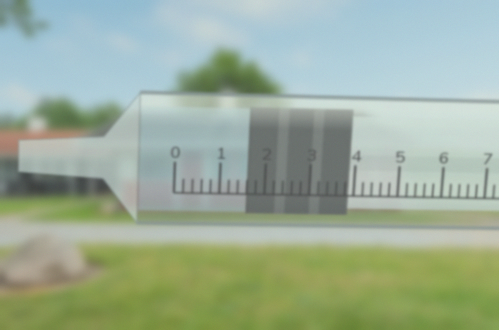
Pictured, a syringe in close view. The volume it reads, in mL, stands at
1.6 mL
